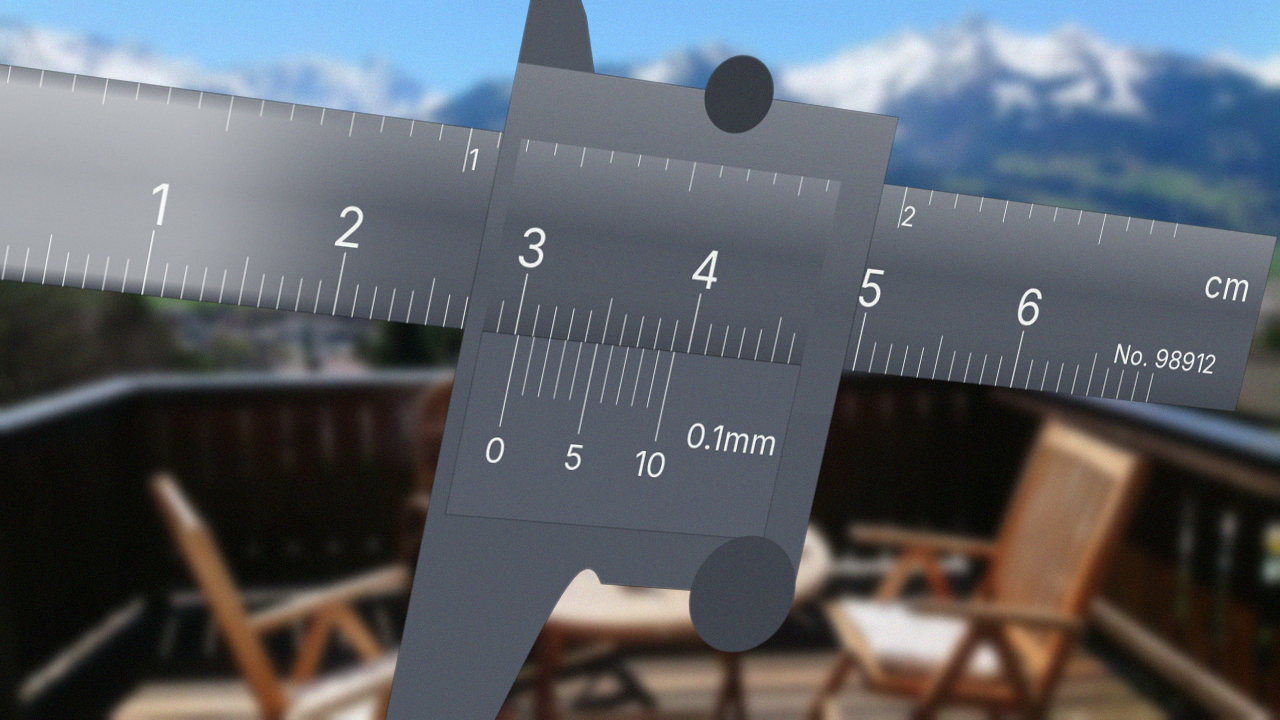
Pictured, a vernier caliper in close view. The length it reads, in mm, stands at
30.2 mm
